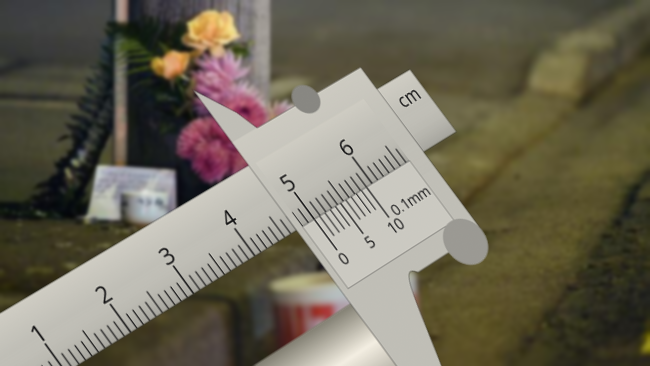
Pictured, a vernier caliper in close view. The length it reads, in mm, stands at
50.0 mm
